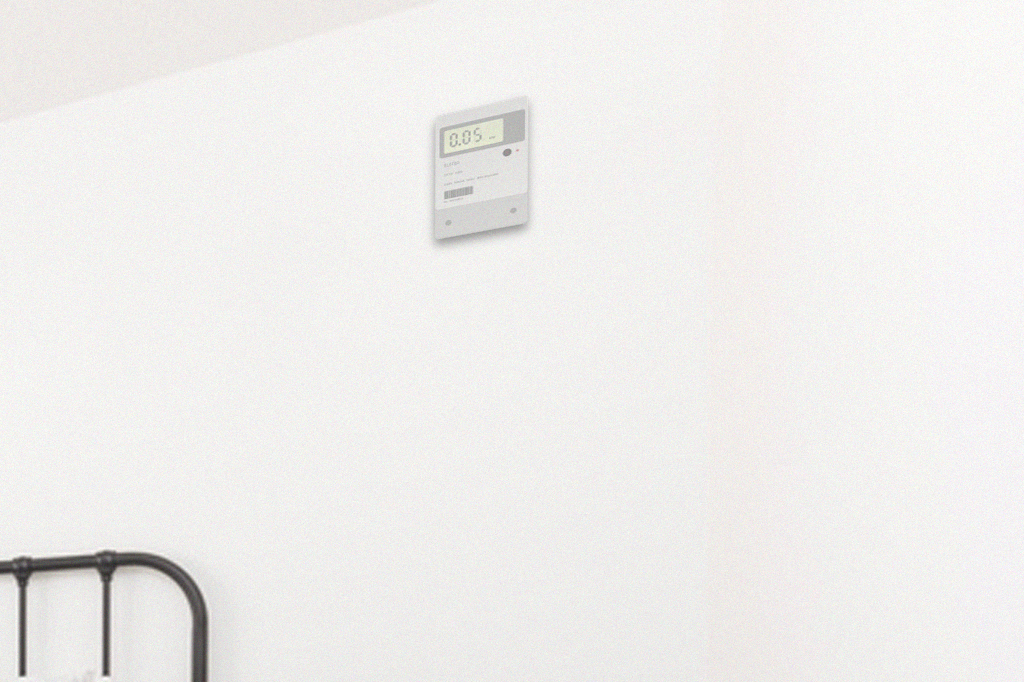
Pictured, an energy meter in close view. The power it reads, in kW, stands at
0.05 kW
